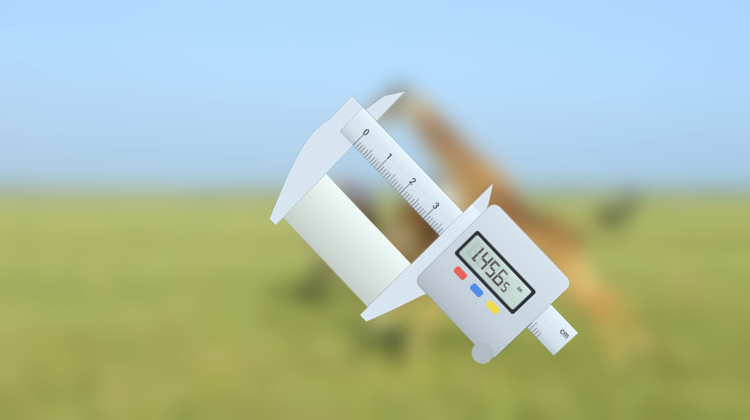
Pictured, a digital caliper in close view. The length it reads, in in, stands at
1.4565 in
